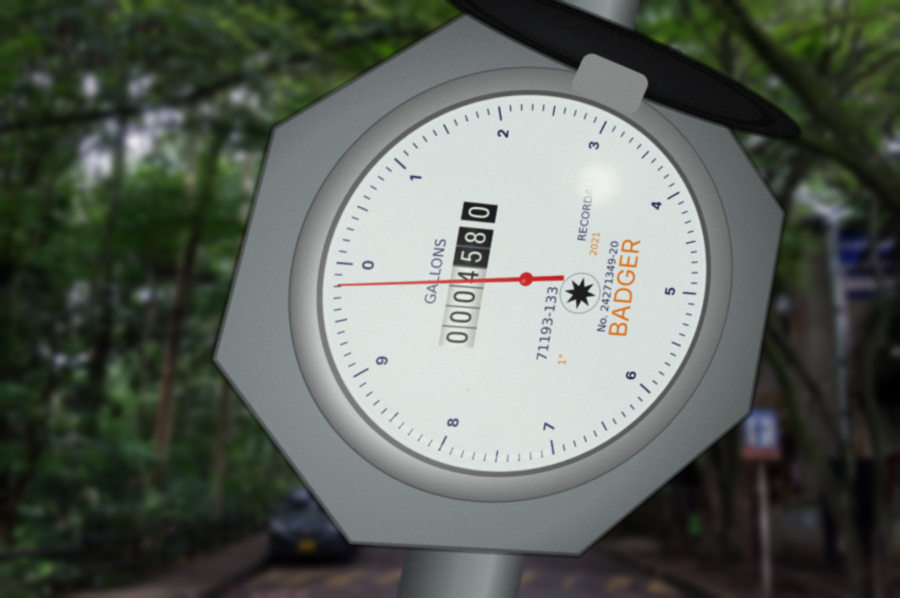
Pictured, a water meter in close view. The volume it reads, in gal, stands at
4579.8 gal
